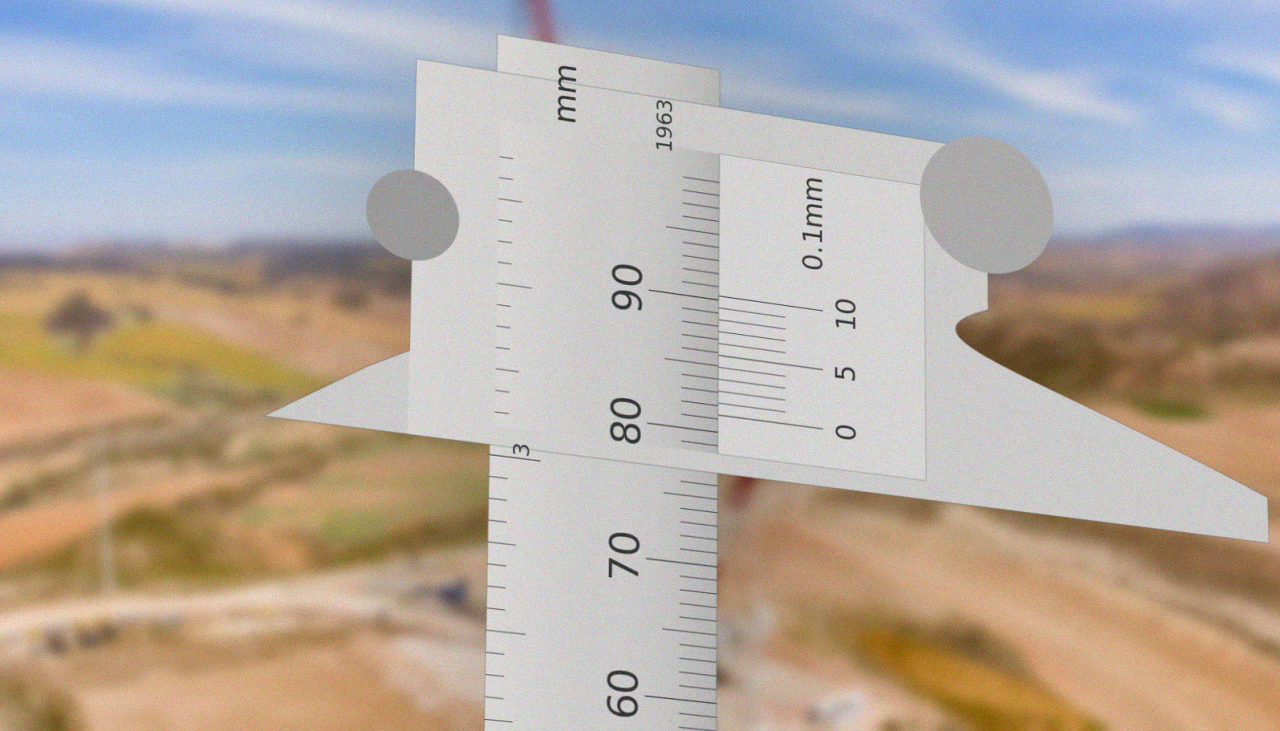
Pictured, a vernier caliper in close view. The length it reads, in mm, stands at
81.3 mm
